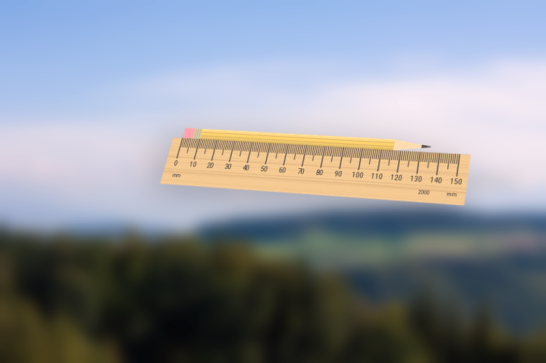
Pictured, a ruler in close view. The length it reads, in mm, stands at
135 mm
